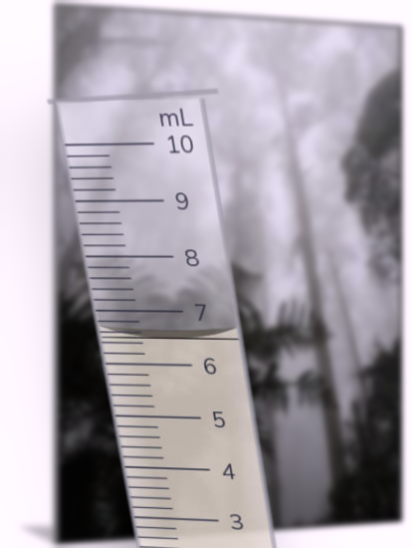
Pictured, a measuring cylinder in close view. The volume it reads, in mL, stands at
6.5 mL
